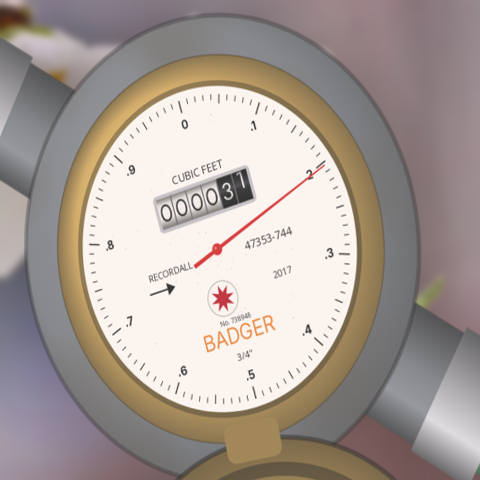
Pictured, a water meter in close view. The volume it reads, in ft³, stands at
31.20 ft³
